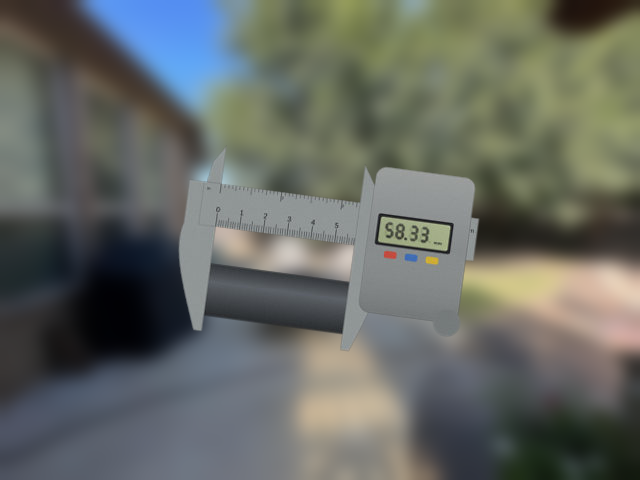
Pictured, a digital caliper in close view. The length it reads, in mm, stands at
58.33 mm
